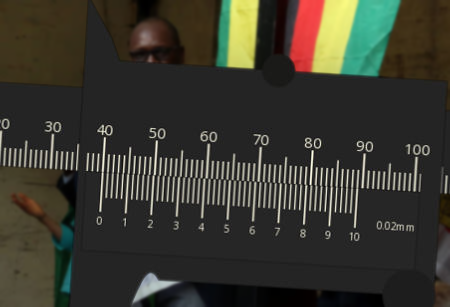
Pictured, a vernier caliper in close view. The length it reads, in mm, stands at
40.0 mm
